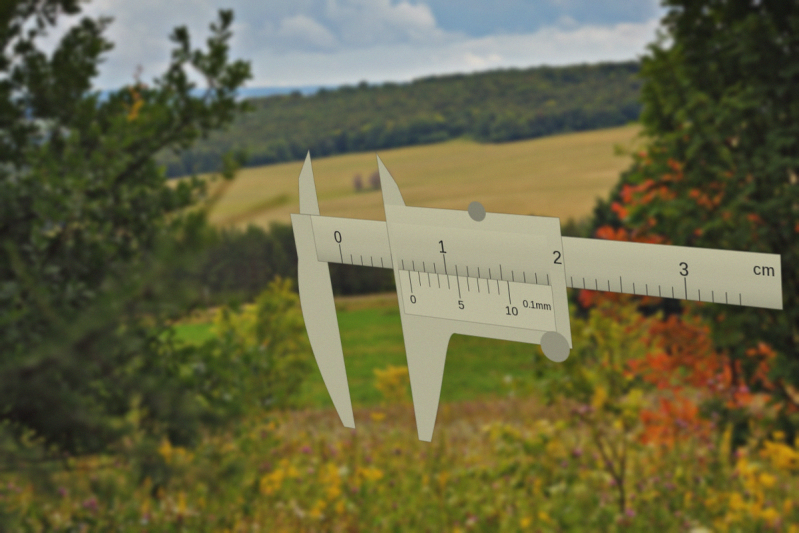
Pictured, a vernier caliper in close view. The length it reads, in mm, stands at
6.5 mm
